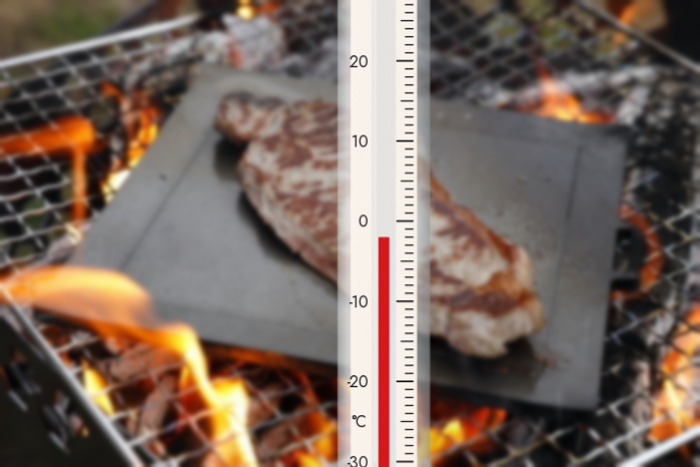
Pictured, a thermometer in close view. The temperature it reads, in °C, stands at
-2 °C
